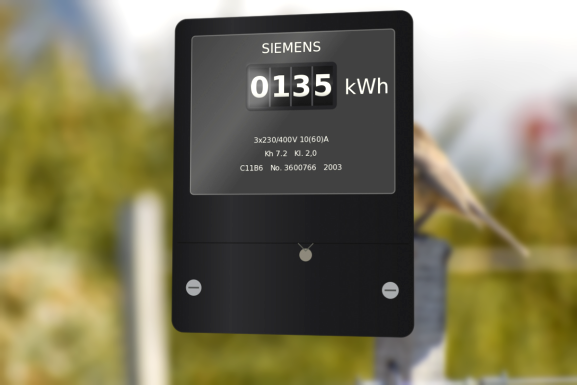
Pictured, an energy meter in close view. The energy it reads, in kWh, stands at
135 kWh
